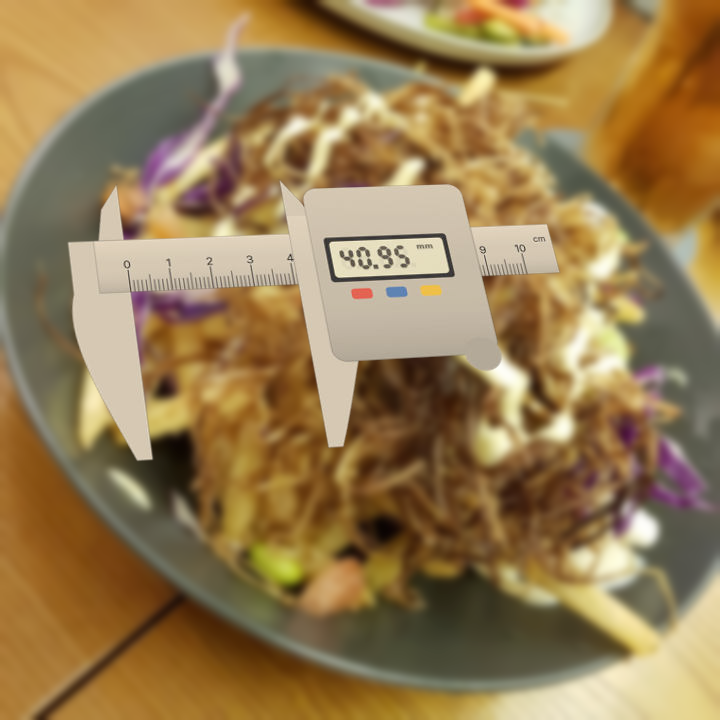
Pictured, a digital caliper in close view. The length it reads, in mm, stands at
40.95 mm
